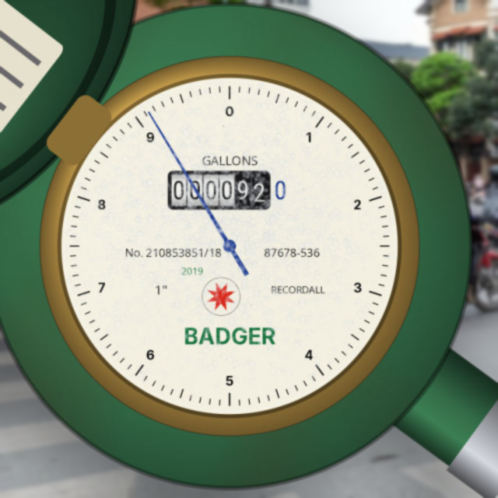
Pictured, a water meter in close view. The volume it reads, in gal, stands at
919.1 gal
